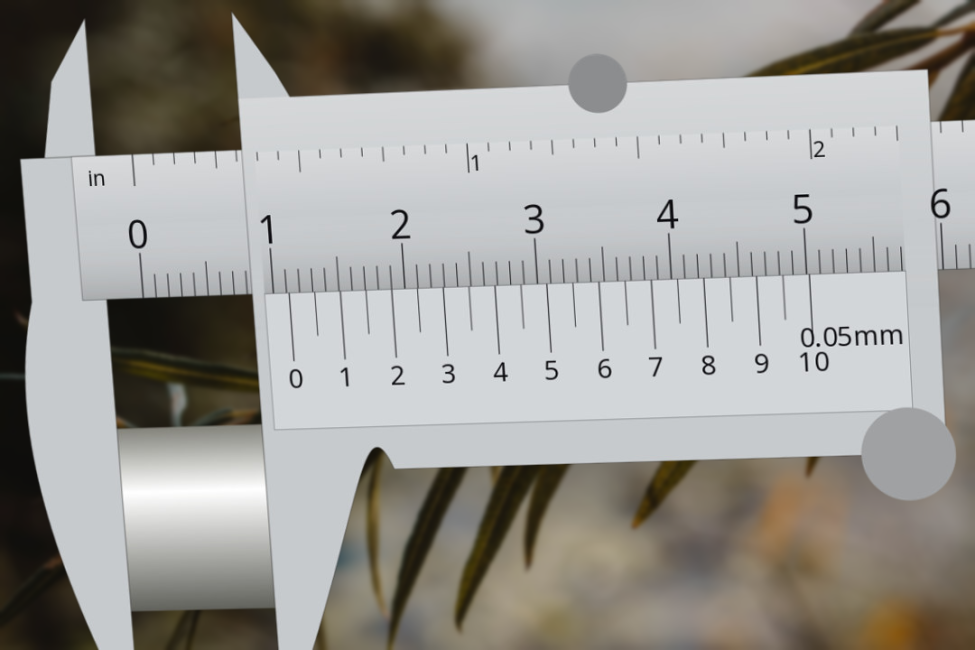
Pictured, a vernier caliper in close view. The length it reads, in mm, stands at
11.2 mm
